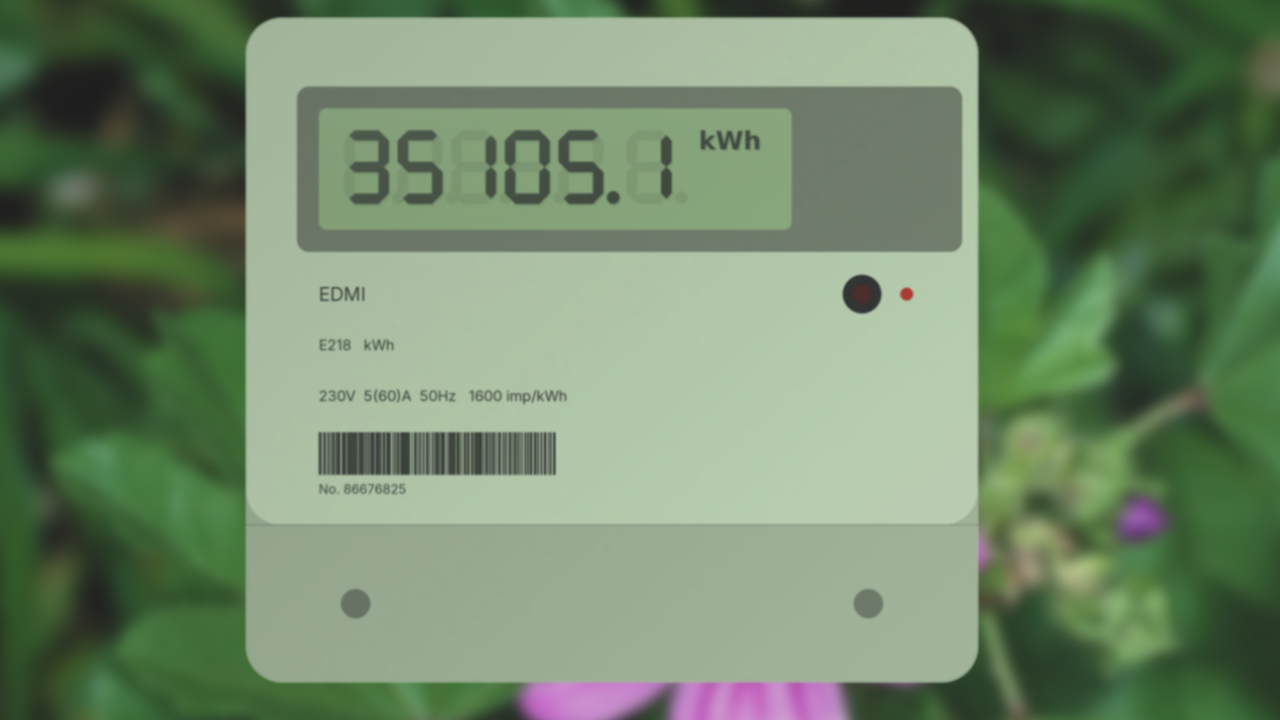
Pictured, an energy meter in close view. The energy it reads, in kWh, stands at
35105.1 kWh
